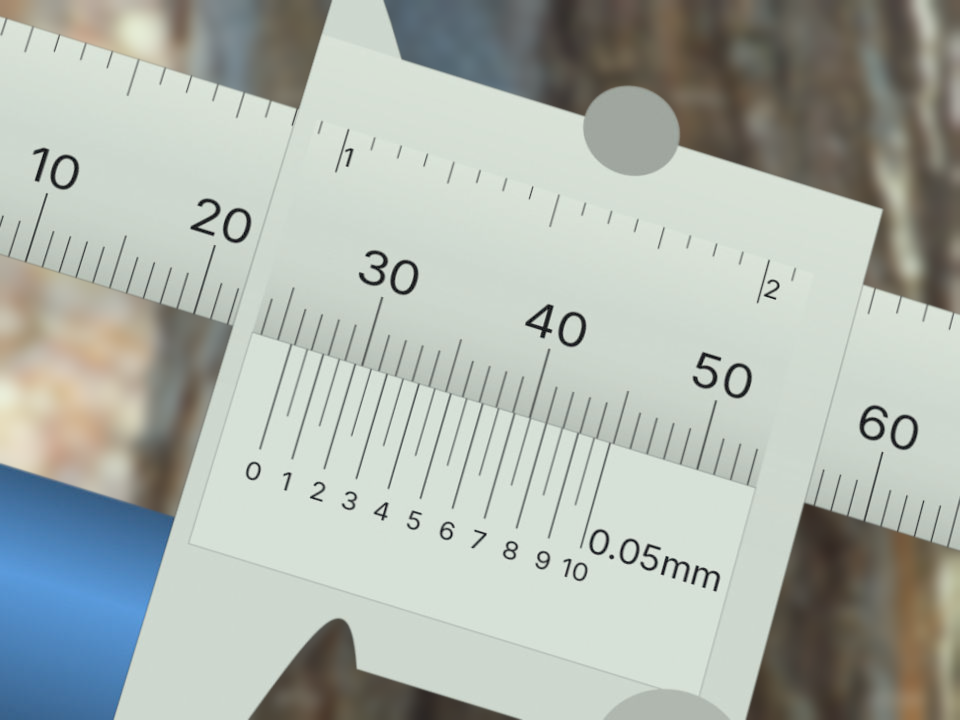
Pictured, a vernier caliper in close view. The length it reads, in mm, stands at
25.8 mm
